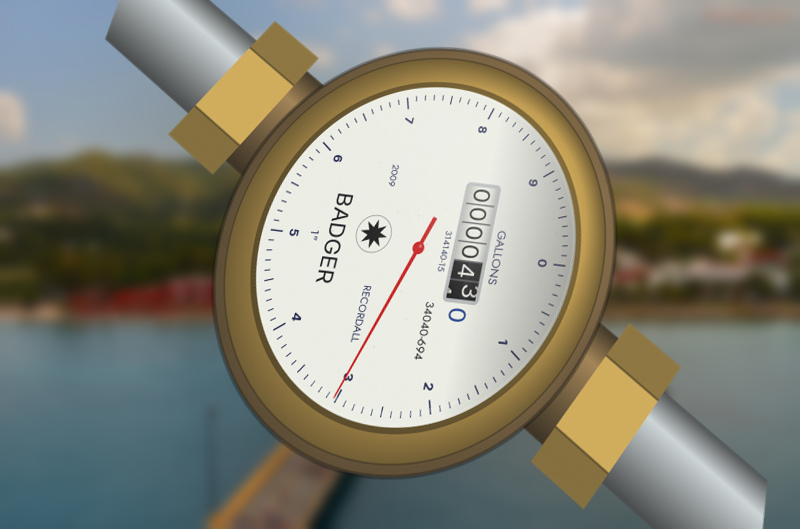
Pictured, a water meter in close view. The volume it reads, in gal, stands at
433.0 gal
